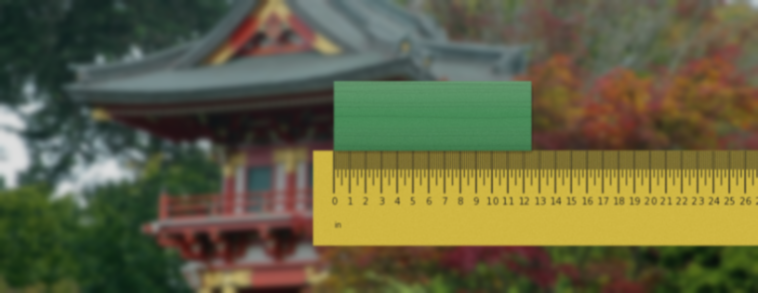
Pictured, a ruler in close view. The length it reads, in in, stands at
12.5 in
